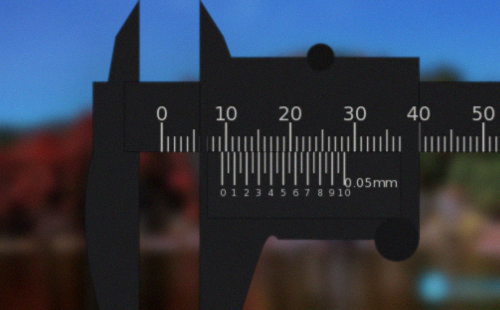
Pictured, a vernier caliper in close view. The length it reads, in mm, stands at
9.4 mm
